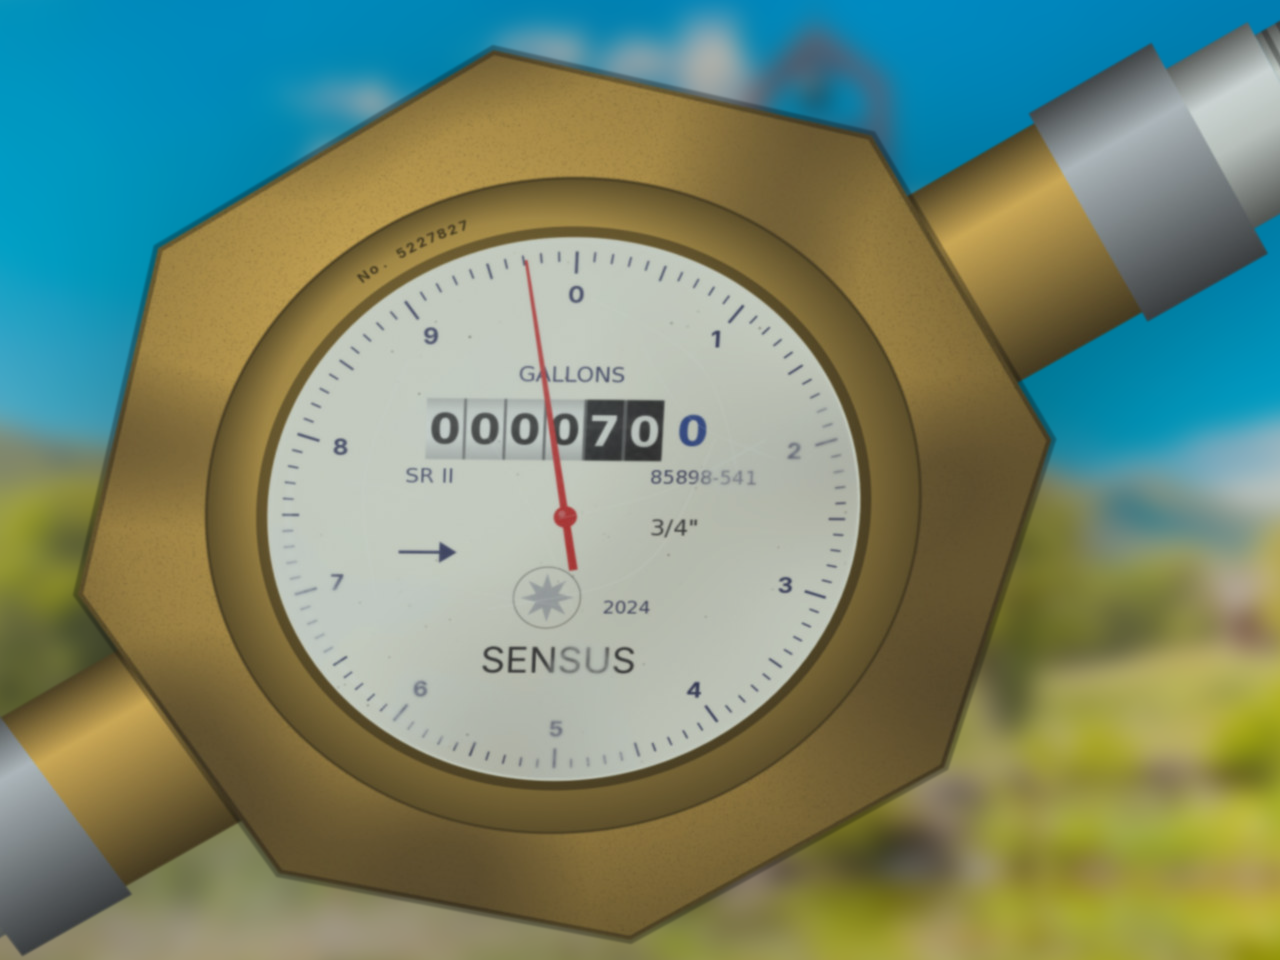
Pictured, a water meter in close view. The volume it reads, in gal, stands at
699.7 gal
